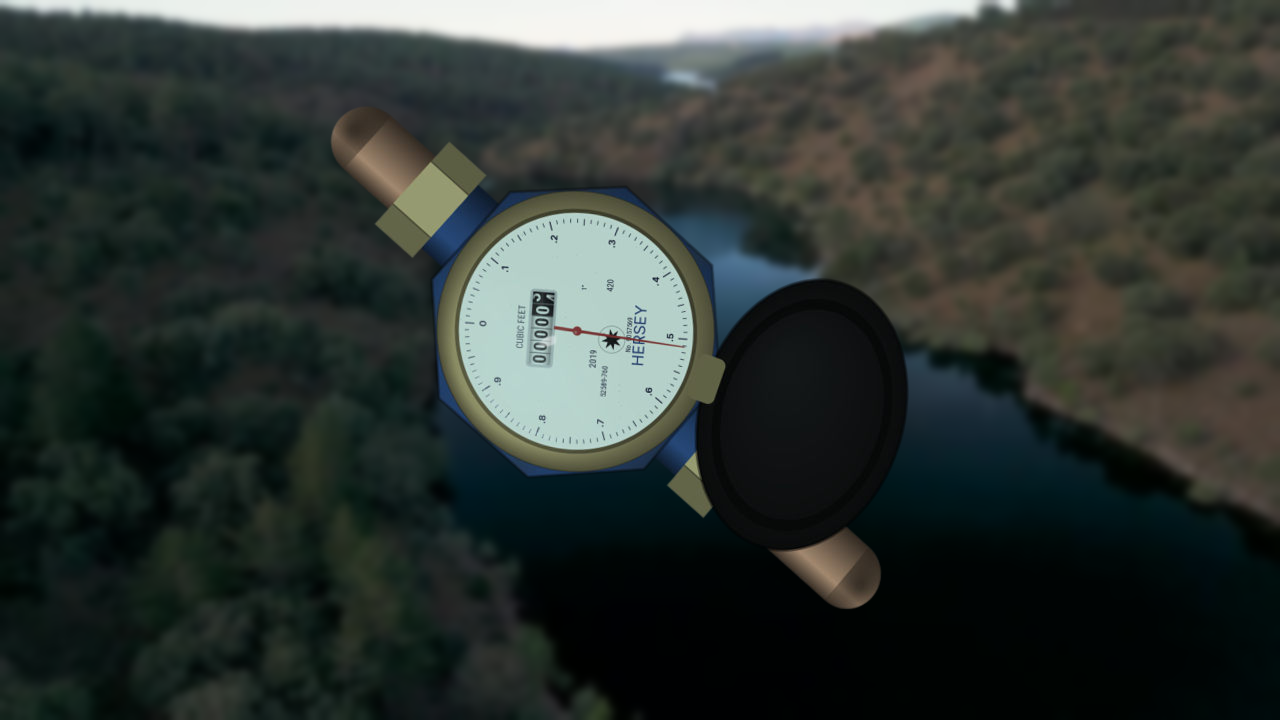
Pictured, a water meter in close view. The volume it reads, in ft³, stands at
3.51 ft³
